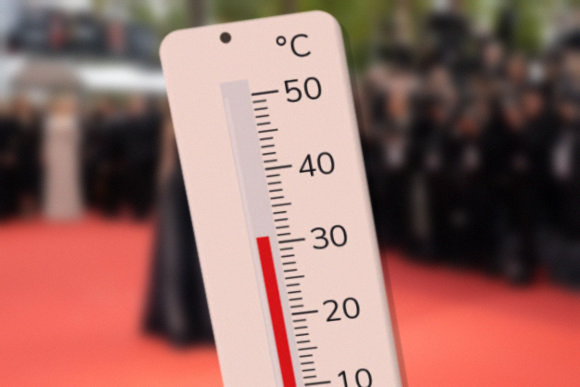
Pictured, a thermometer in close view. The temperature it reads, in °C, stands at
31 °C
